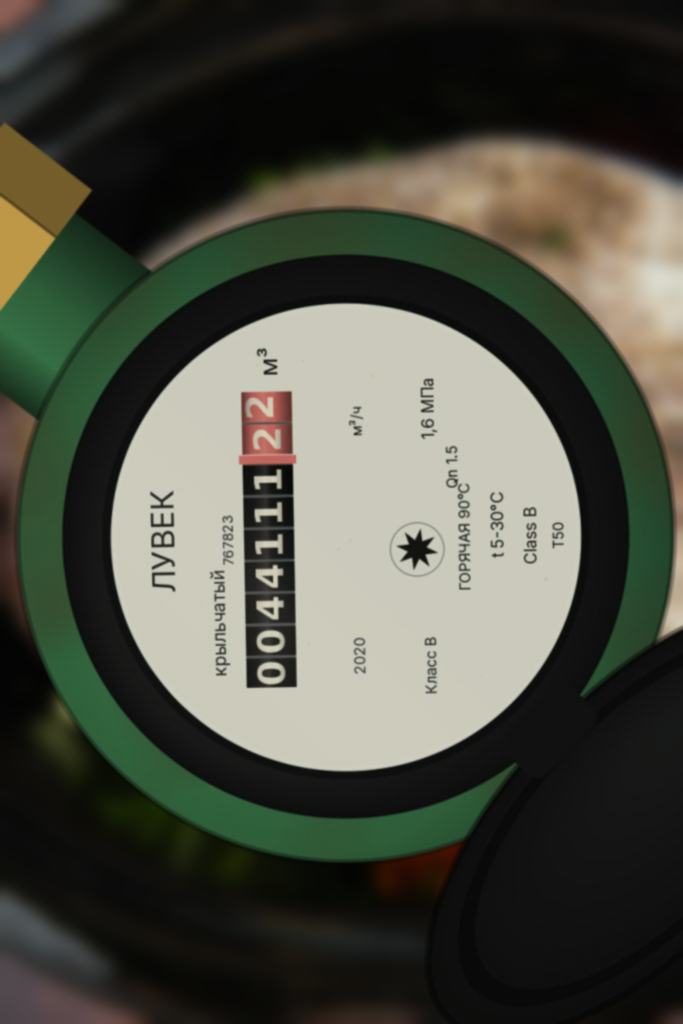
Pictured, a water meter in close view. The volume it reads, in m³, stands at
44111.22 m³
